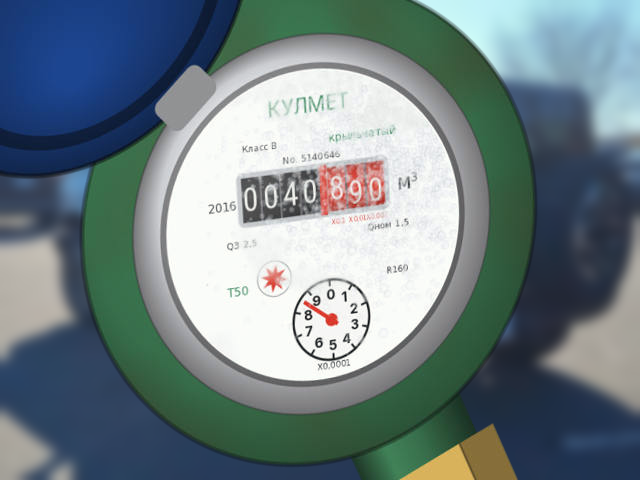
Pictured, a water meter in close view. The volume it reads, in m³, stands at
40.8898 m³
